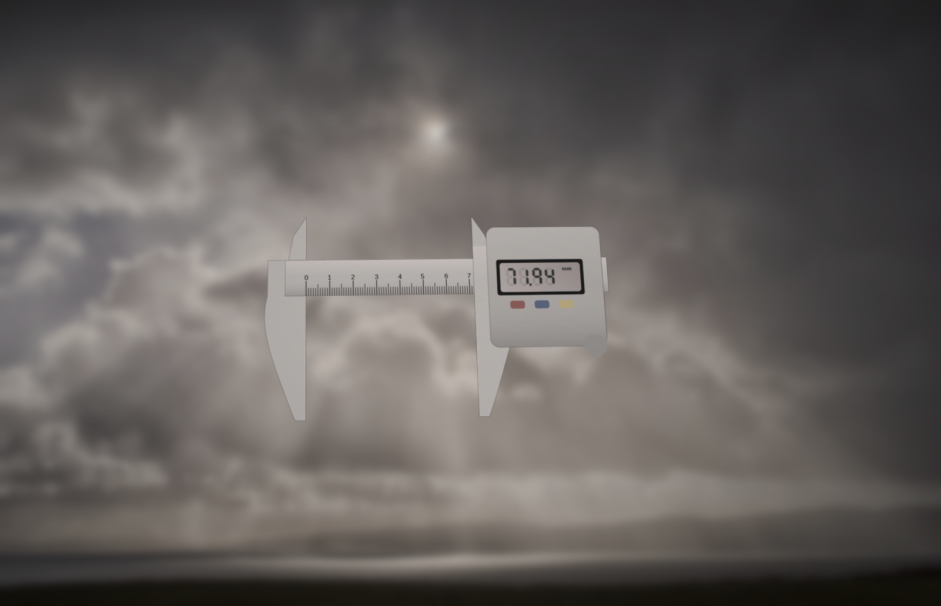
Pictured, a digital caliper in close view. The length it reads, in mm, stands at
71.94 mm
